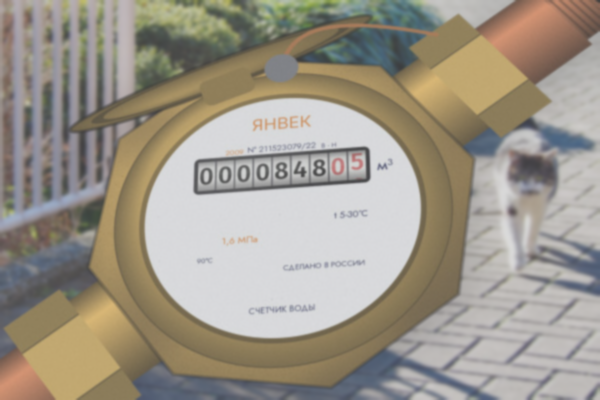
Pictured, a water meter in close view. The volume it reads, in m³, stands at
848.05 m³
